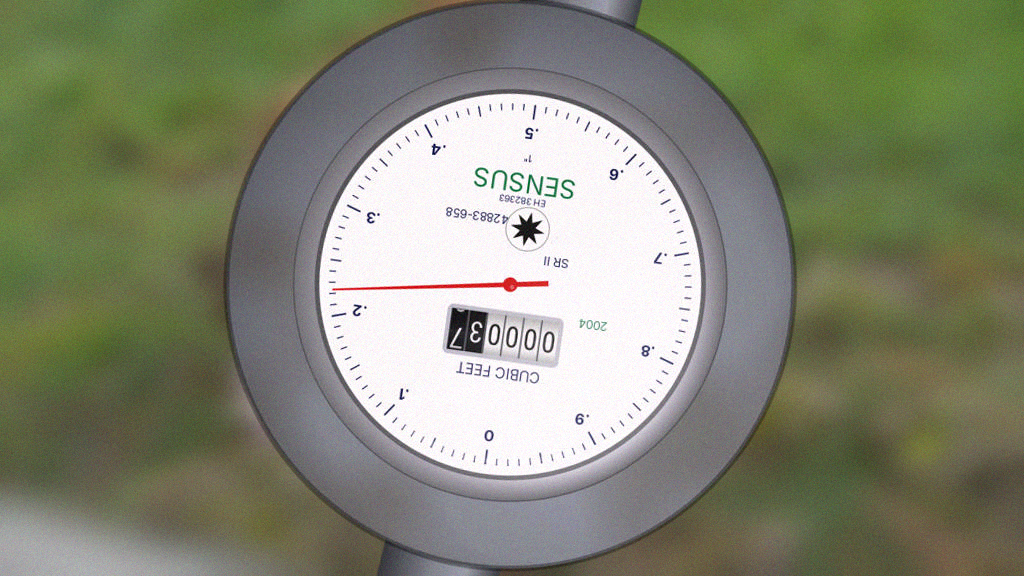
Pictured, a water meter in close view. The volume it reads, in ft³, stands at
37.22 ft³
